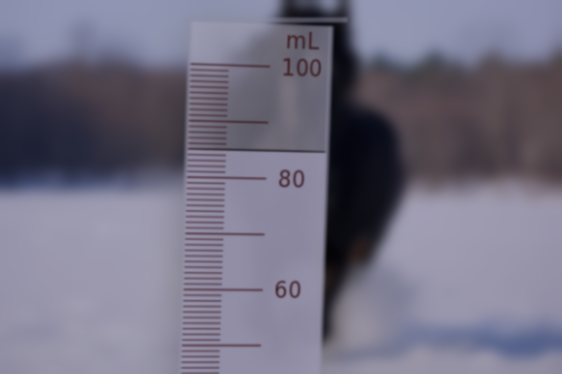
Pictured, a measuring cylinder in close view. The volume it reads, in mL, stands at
85 mL
